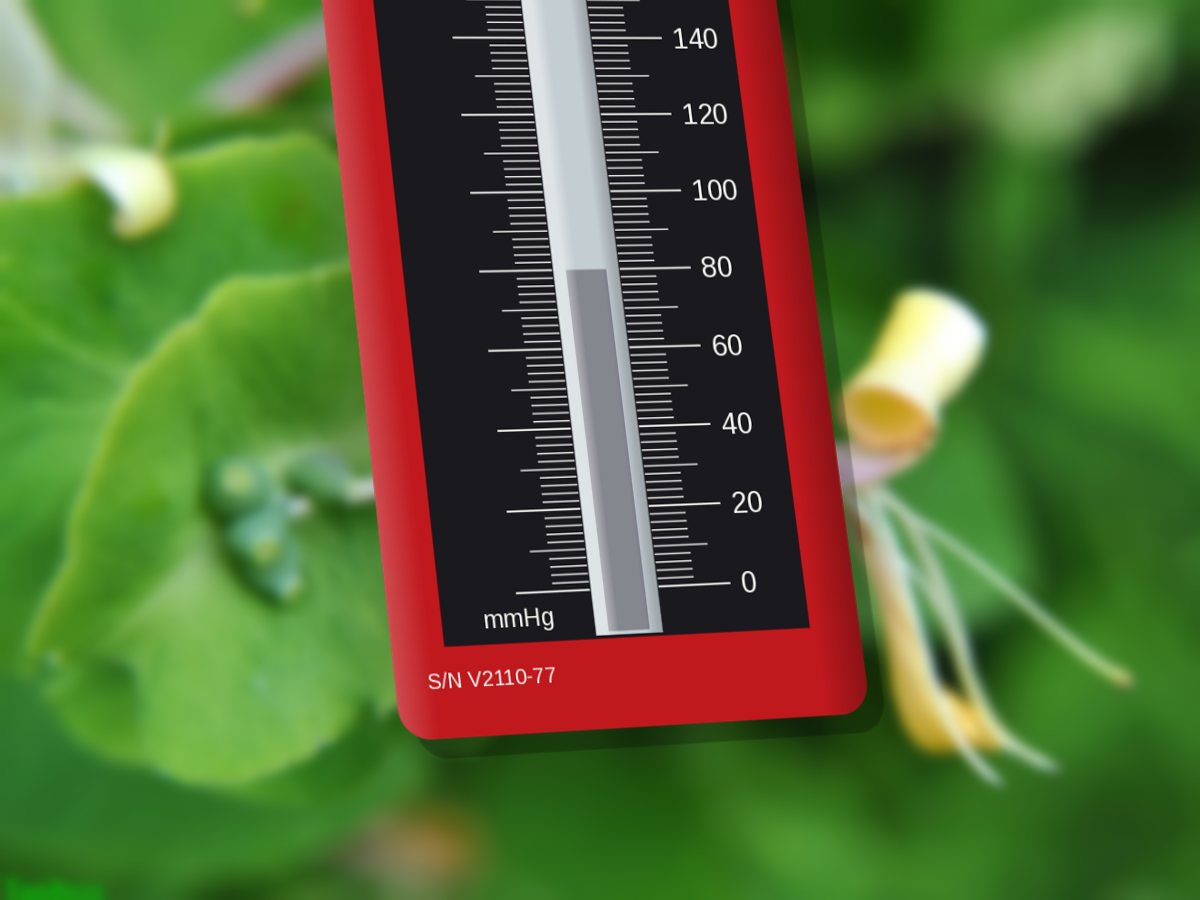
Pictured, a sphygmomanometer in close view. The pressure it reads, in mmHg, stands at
80 mmHg
